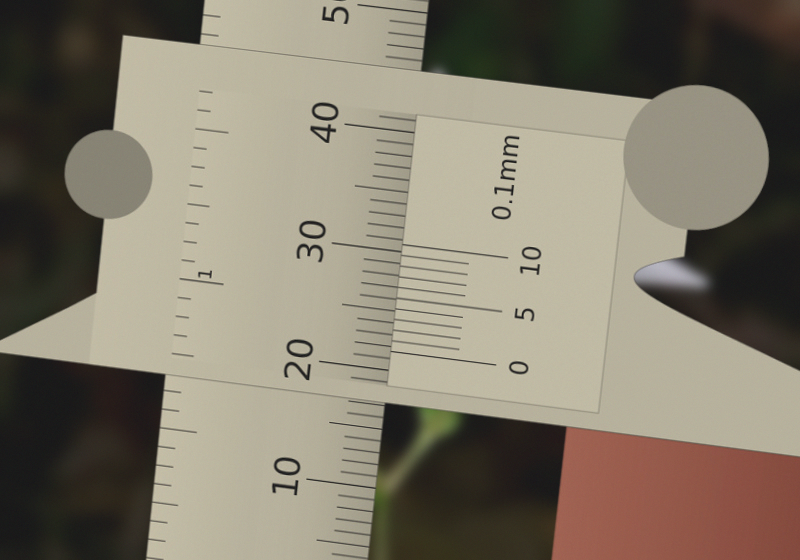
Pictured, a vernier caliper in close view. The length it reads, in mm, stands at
21.6 mm
